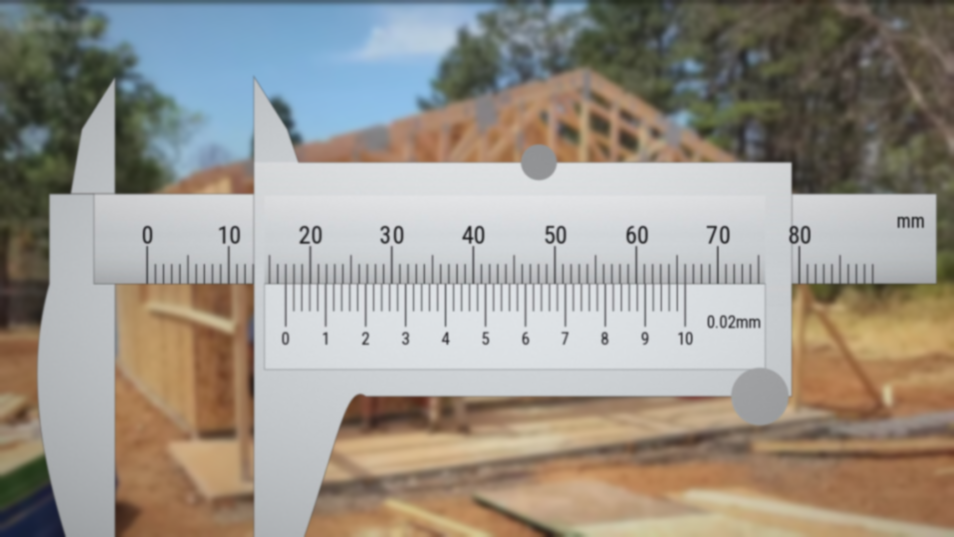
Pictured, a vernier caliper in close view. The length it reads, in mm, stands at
17.0 mm
